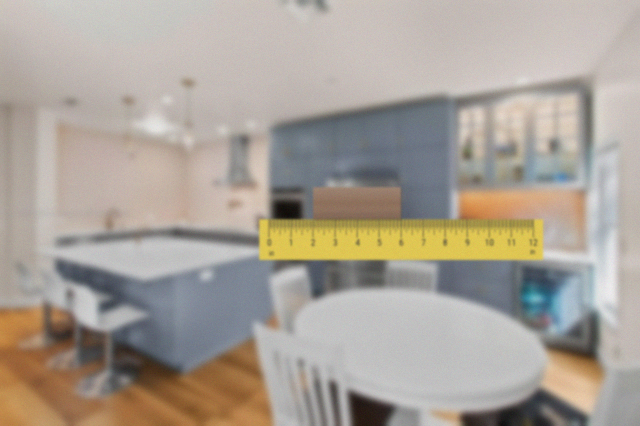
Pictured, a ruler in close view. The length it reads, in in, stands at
4 in
